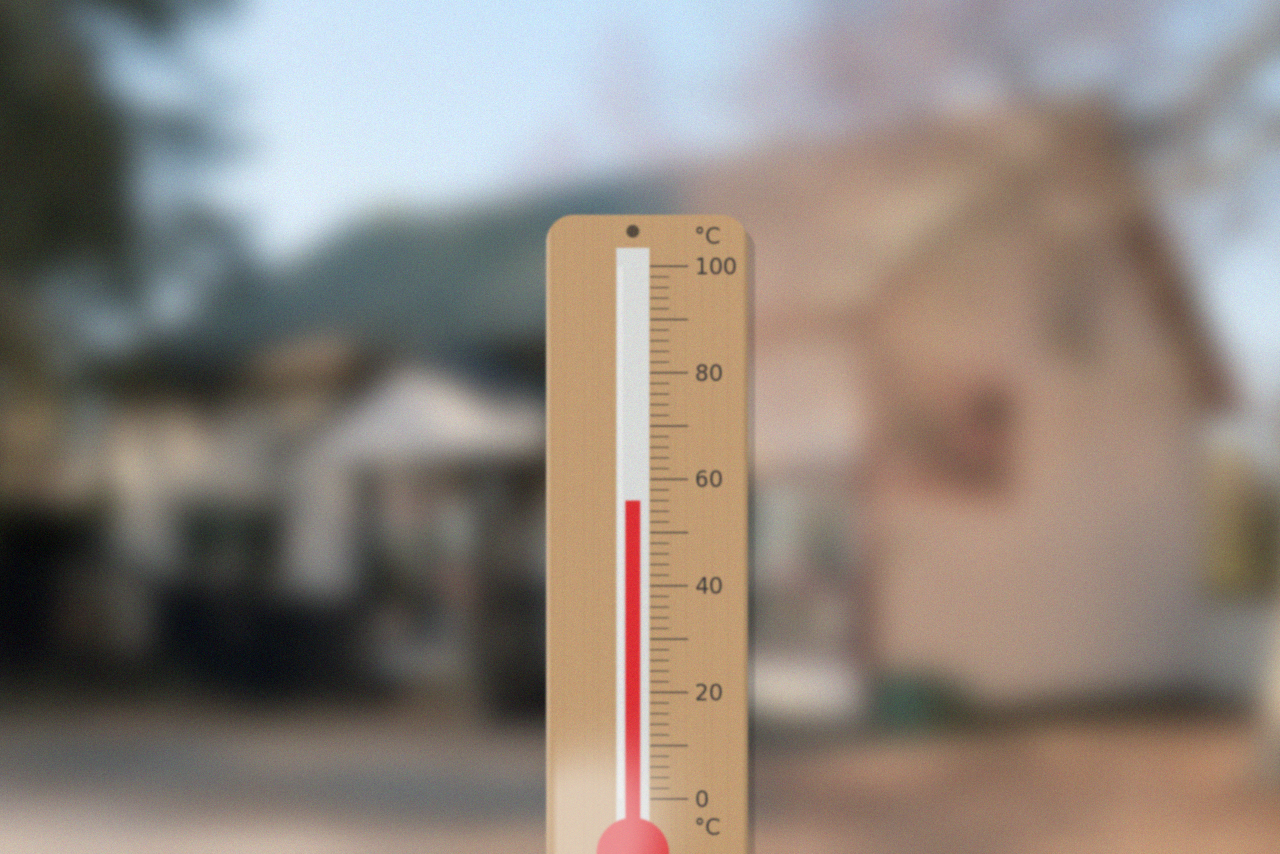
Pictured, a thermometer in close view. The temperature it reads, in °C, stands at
56 °C
